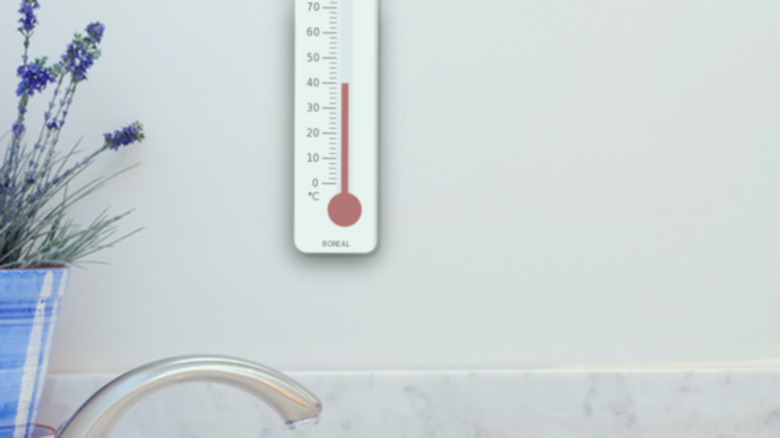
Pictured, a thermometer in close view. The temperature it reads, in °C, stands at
40 °C
